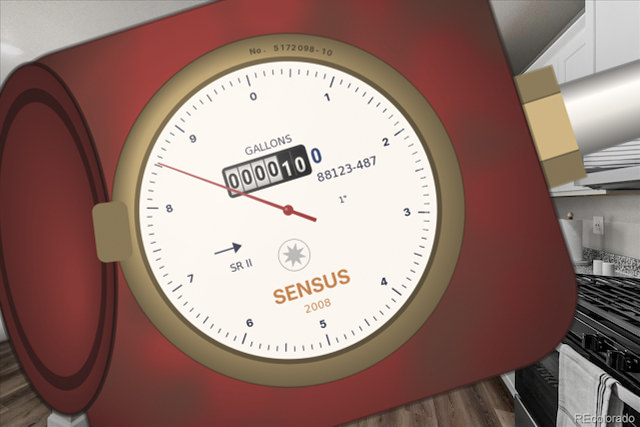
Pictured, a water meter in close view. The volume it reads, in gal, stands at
98.5 gal
